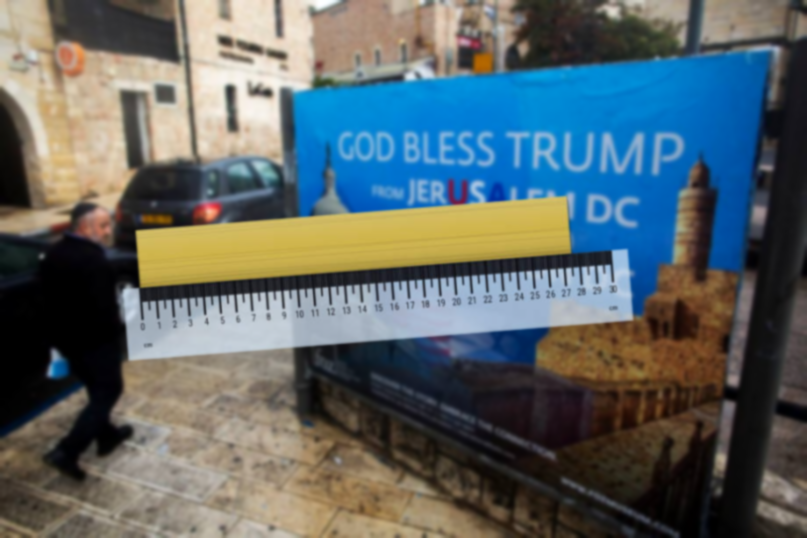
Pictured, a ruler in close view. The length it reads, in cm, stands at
27.5 cm
